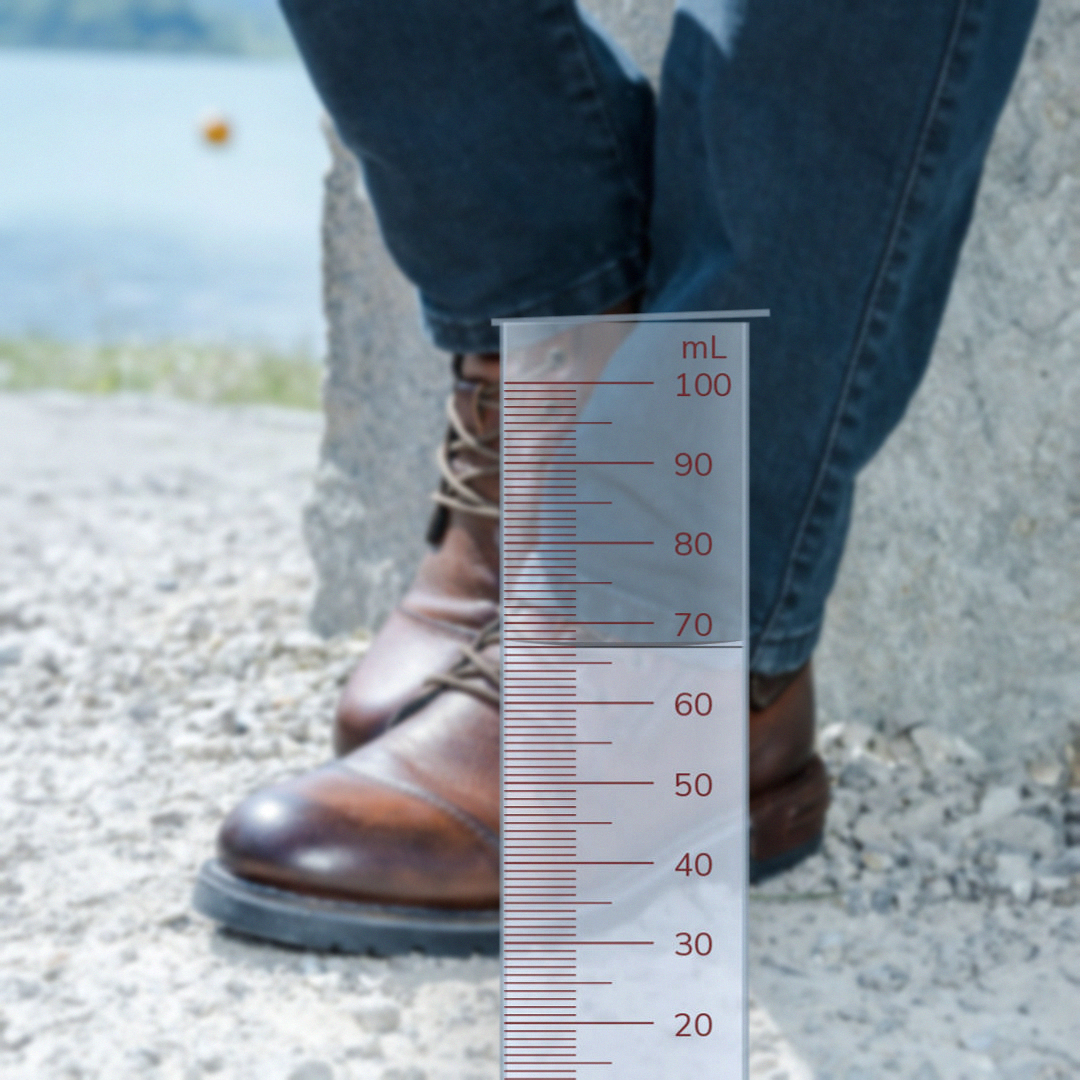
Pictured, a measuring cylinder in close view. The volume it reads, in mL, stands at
67 mL
